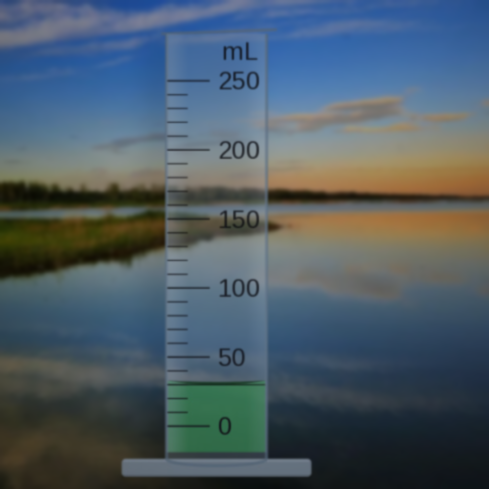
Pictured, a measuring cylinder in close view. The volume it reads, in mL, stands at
30 mL
